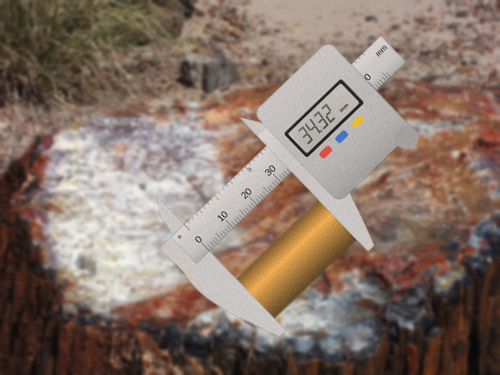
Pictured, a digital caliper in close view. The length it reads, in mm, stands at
34.32 mm
